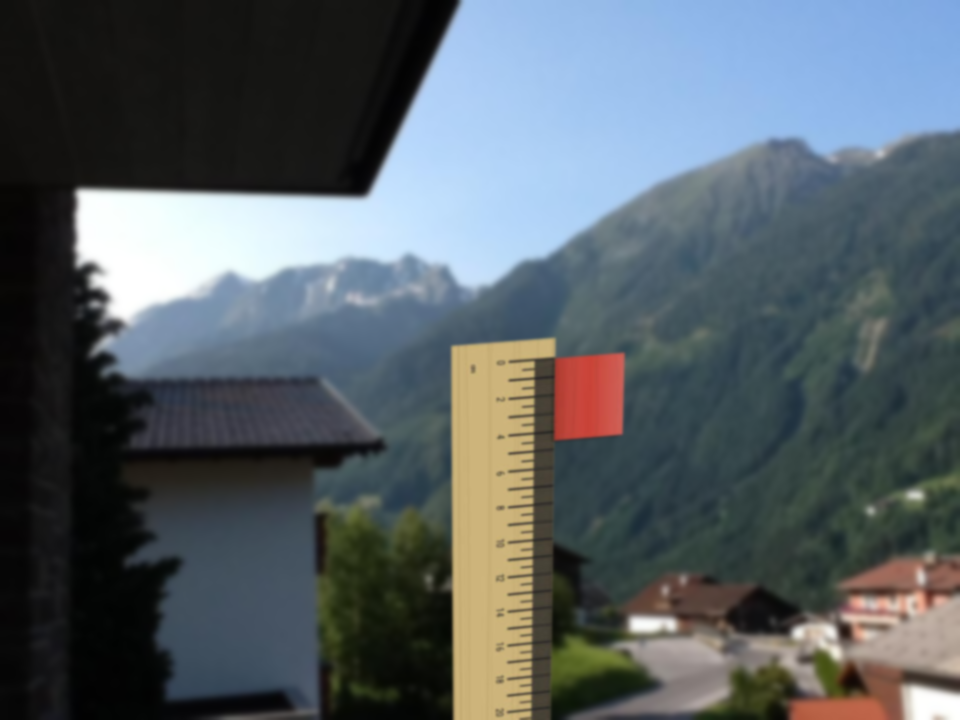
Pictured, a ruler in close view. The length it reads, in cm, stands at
4.5 cm
